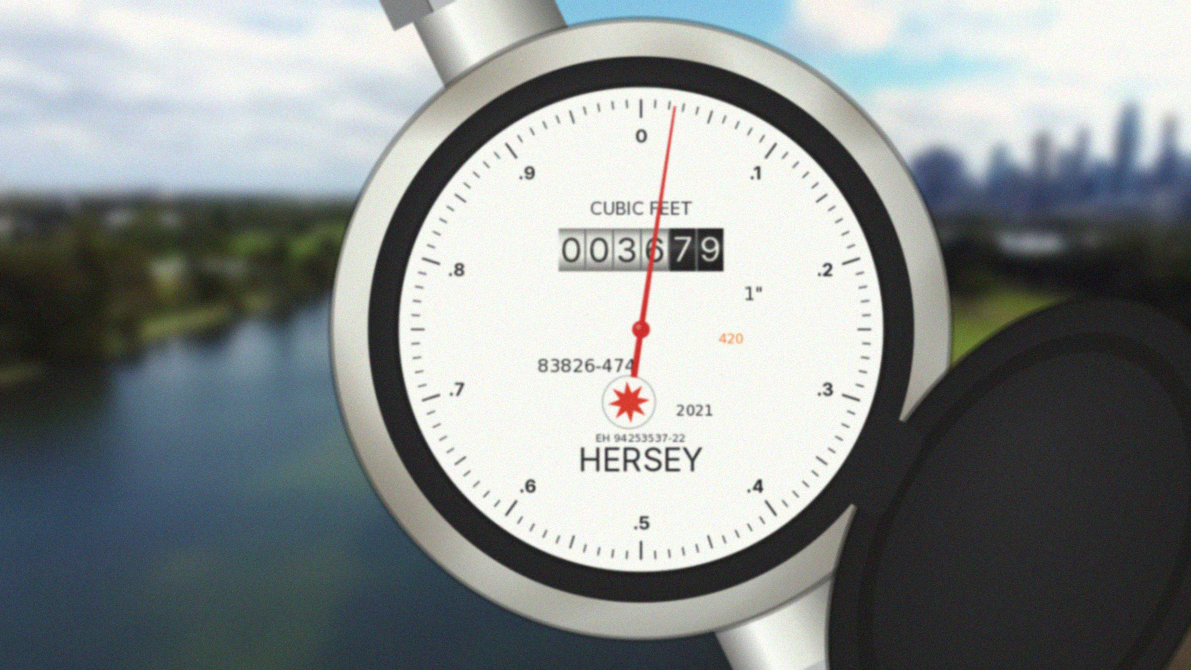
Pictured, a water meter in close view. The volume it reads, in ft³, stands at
3679.02 ft³
